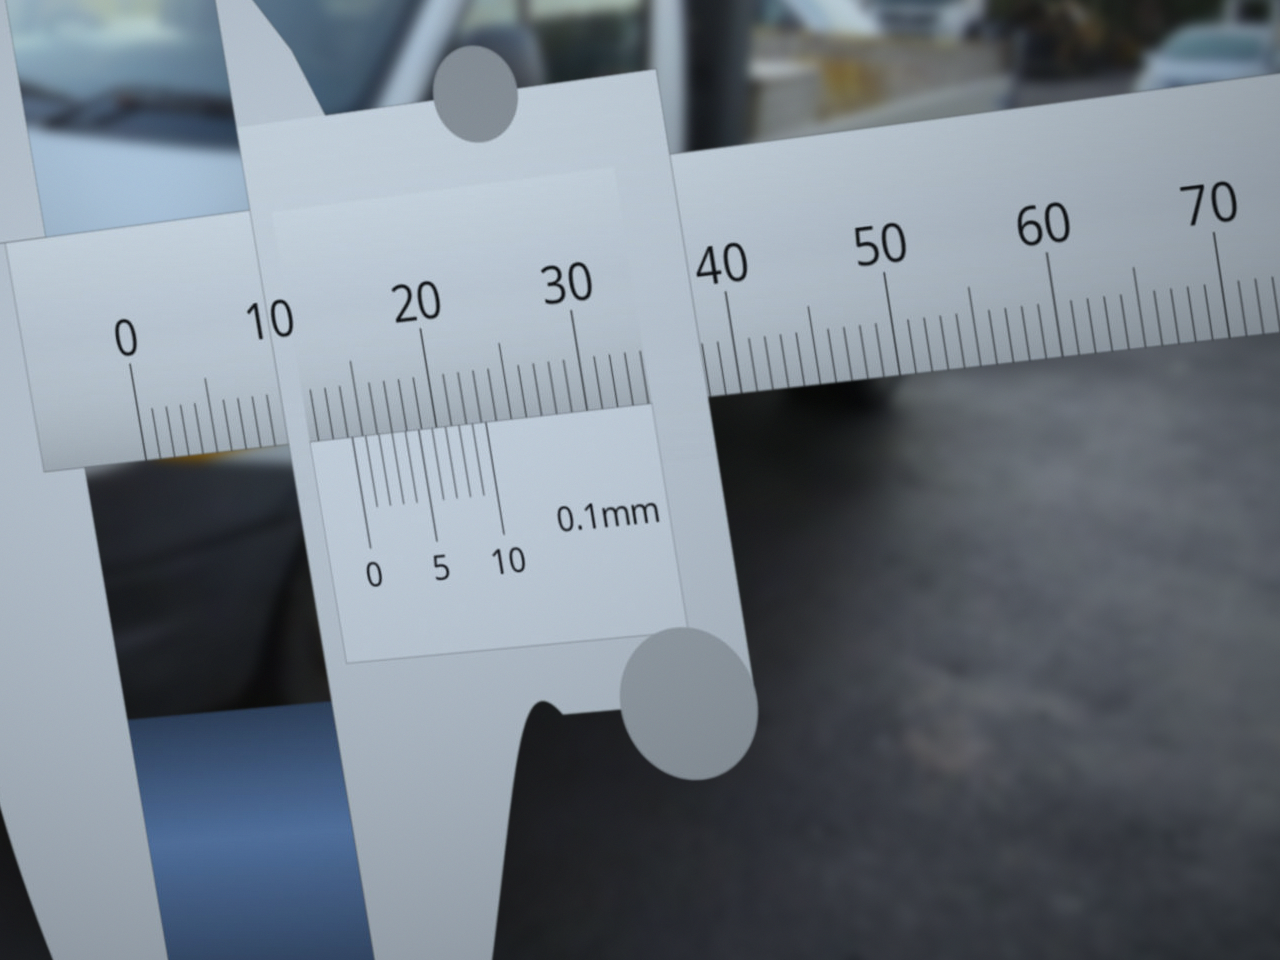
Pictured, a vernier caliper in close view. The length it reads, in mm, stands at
14.3 mm
